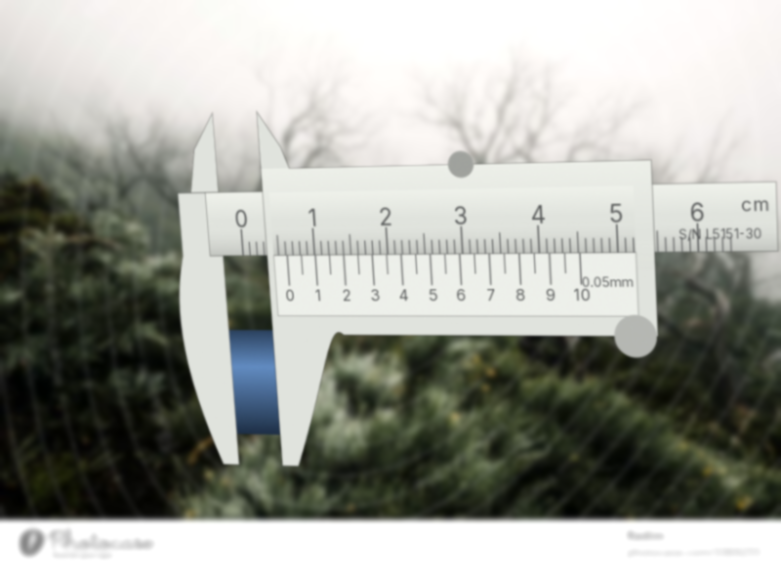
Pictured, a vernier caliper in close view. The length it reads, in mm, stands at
6.2 mm
